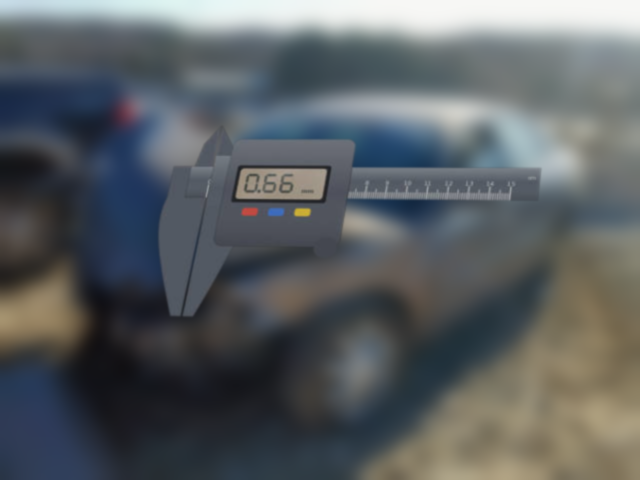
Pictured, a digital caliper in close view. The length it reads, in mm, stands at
0.66 mm
